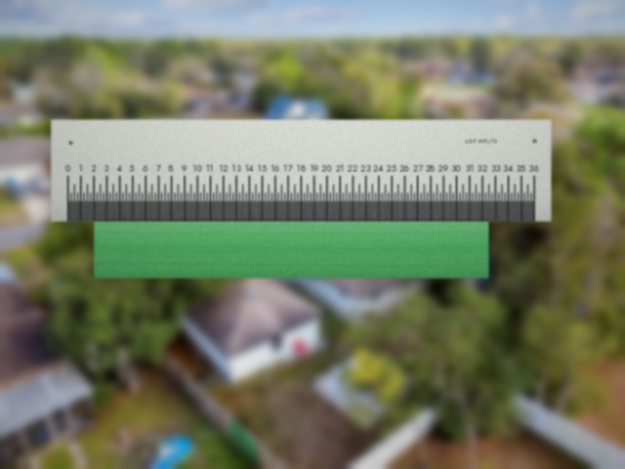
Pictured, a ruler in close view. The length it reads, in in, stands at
30.5 in
